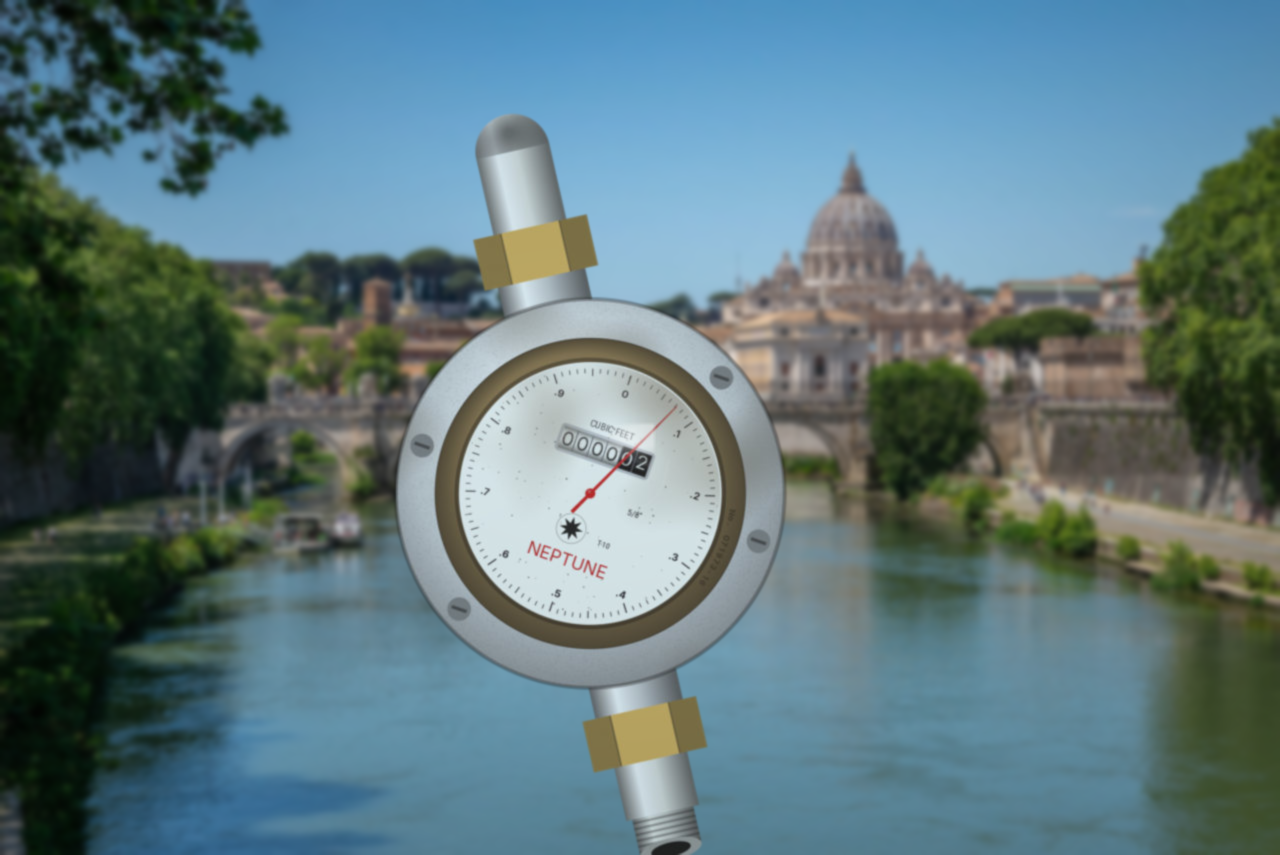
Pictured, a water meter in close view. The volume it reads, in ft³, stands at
2.07 ft³
